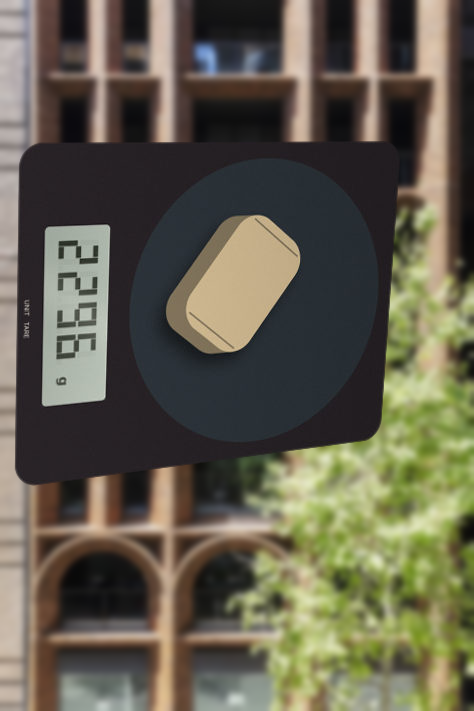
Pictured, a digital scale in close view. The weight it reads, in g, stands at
2296 g
